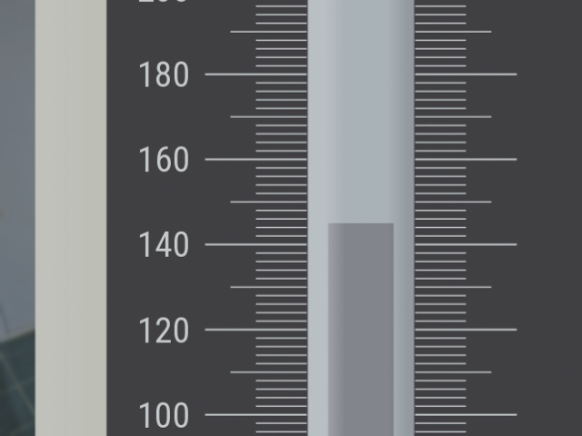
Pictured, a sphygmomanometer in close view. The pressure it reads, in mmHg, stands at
145 mmHg
